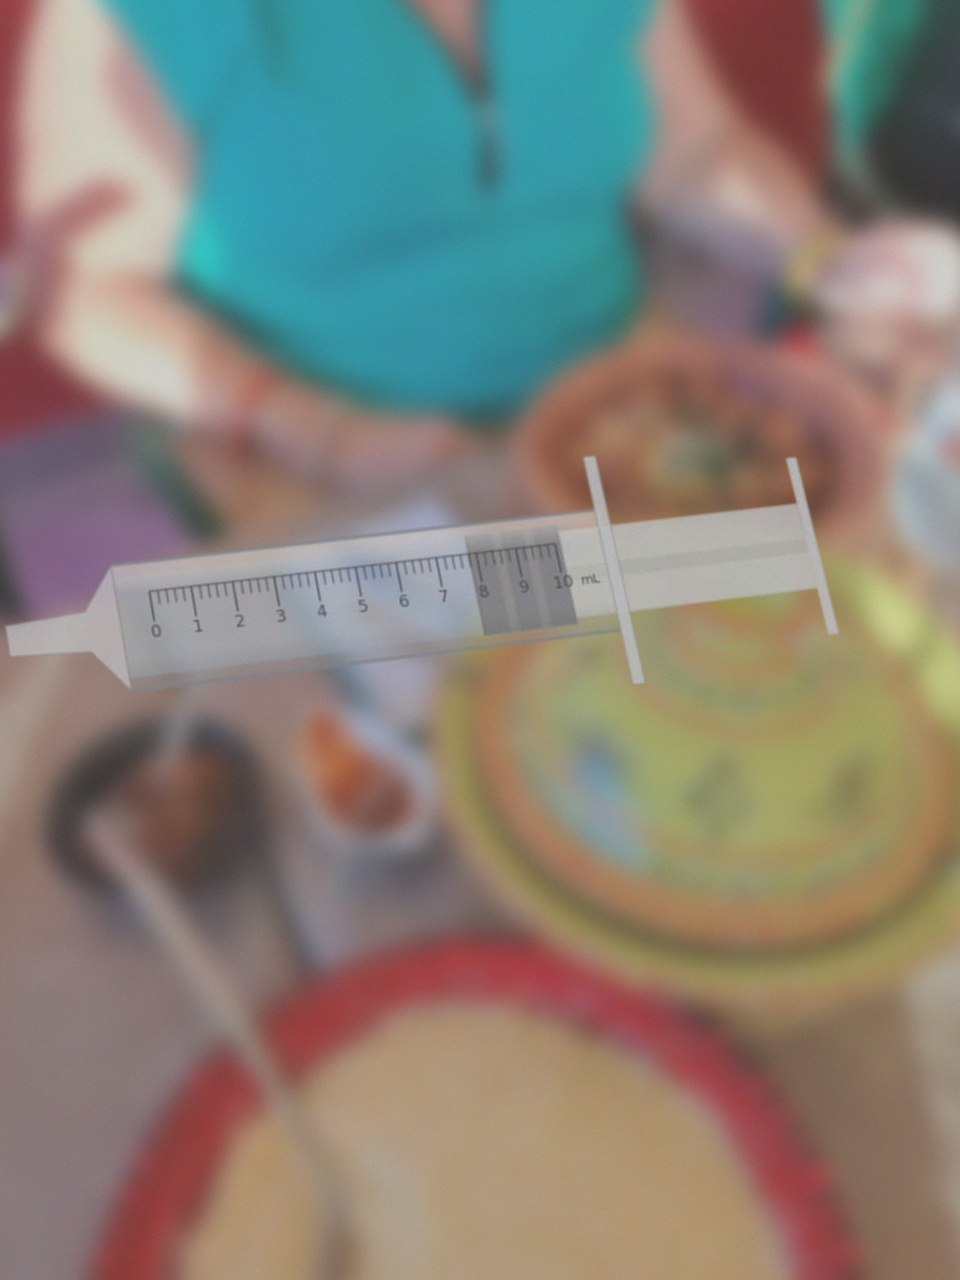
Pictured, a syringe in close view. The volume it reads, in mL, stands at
7.8 mL
